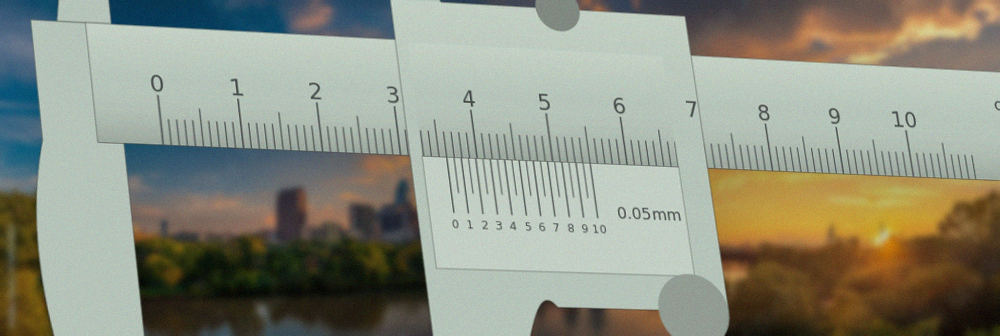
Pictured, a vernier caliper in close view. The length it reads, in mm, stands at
36.0 mm
